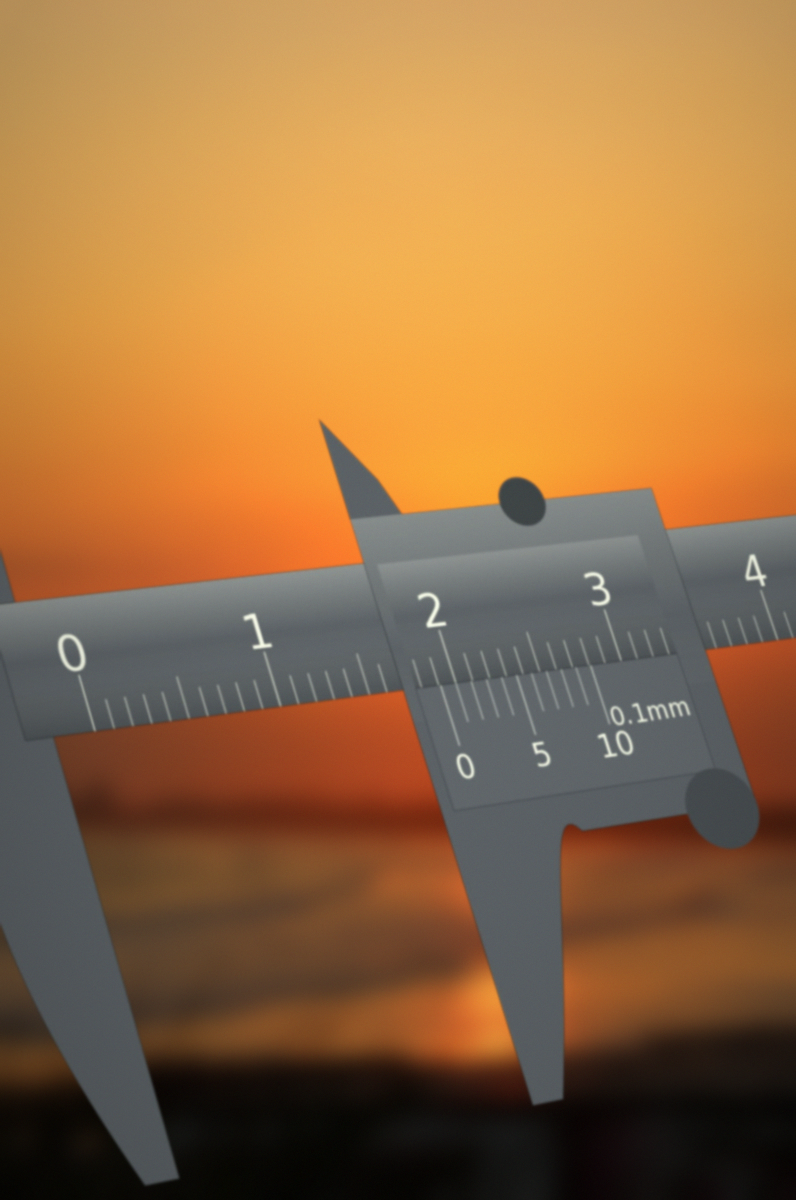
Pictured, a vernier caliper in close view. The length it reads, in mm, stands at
19.1 mm
